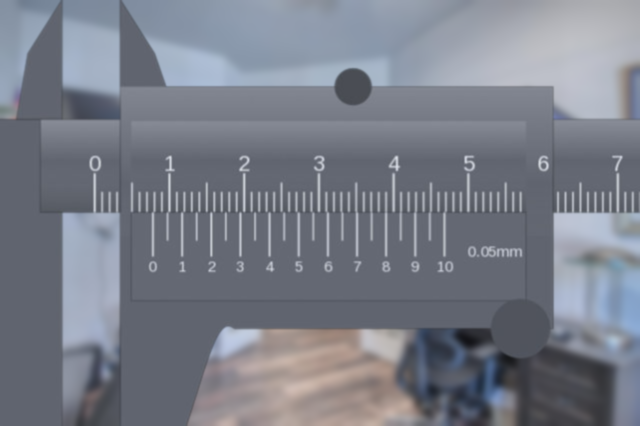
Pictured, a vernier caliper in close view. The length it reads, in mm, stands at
7.8 mm
